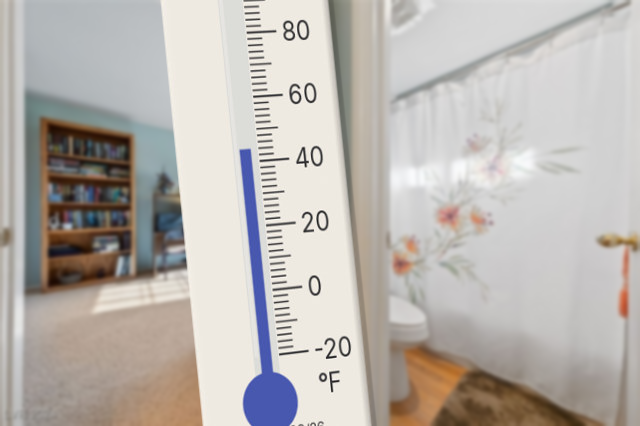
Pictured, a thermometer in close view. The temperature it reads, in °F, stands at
44 °F
